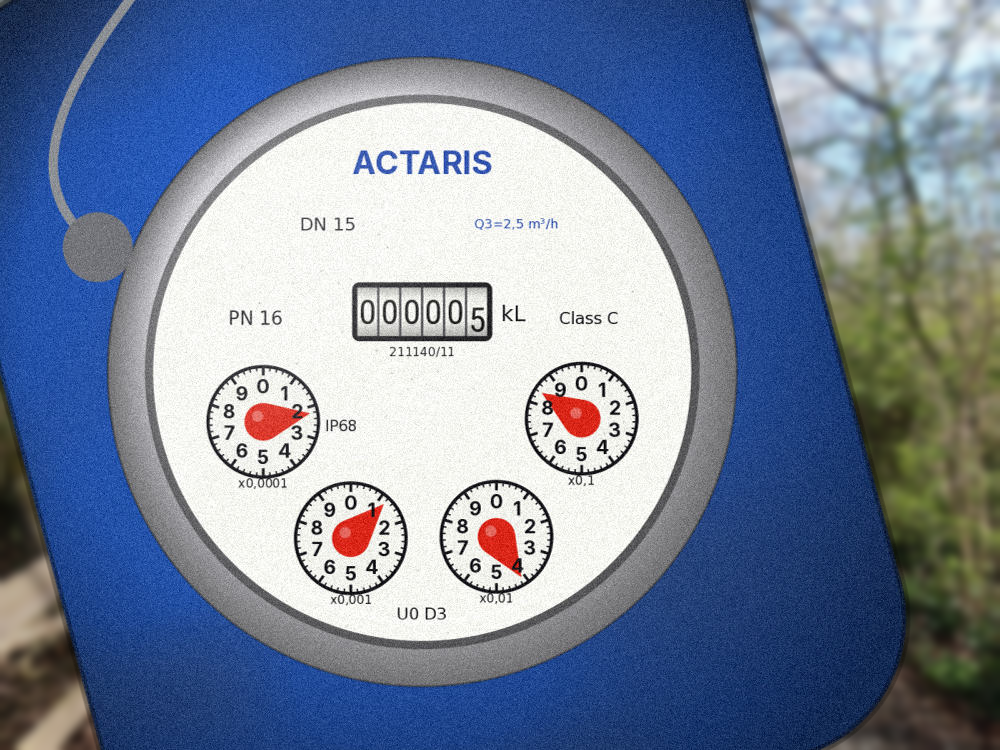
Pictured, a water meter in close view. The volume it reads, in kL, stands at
4.8412 kL
